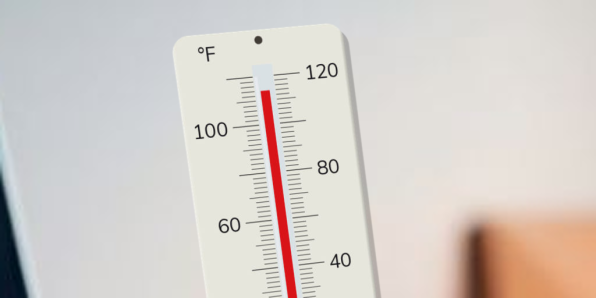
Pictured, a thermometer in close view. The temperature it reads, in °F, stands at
114 °F
